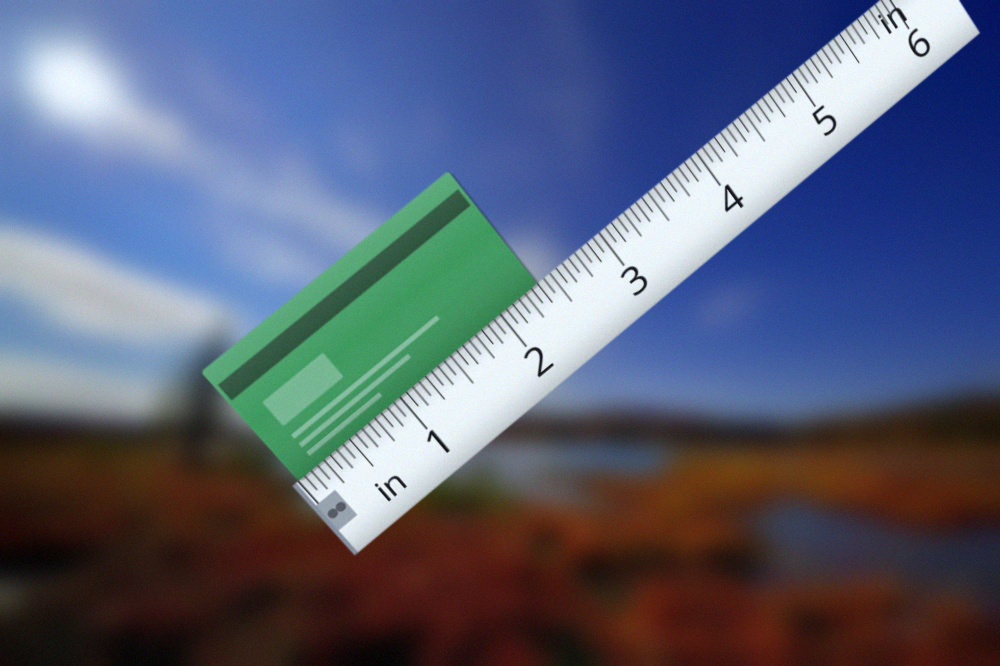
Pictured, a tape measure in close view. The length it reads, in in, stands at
2.375 in
